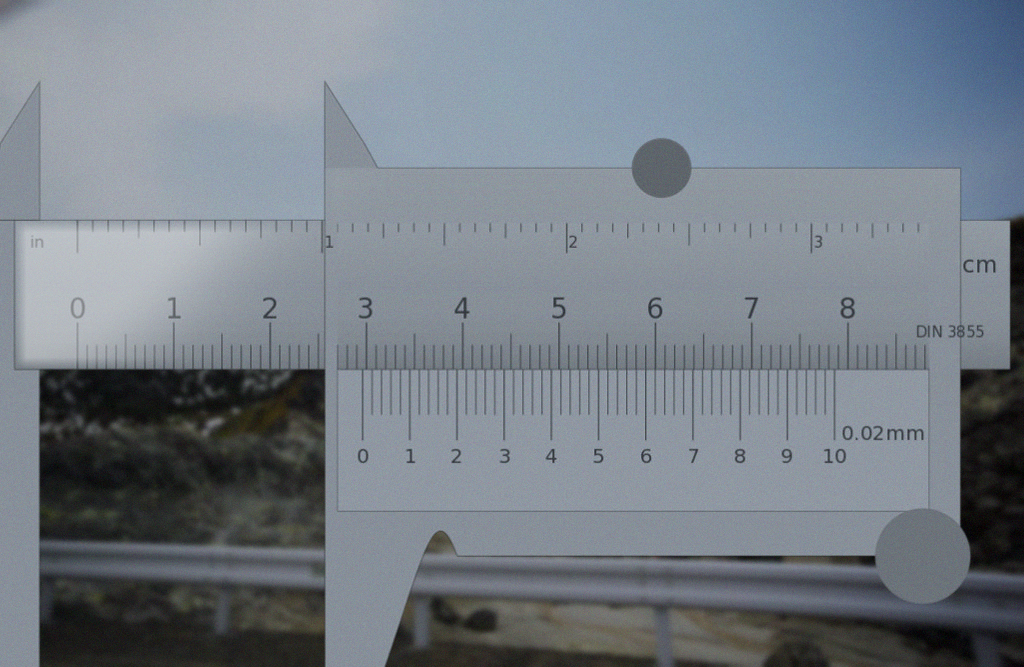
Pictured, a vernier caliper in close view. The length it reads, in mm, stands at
29.6 mm
